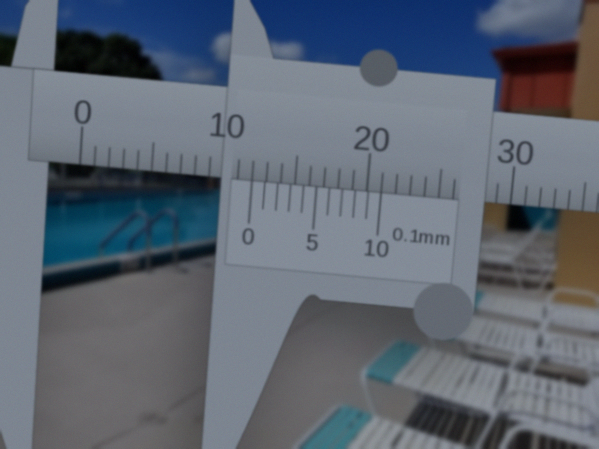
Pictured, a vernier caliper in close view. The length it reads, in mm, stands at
12.0 mm
